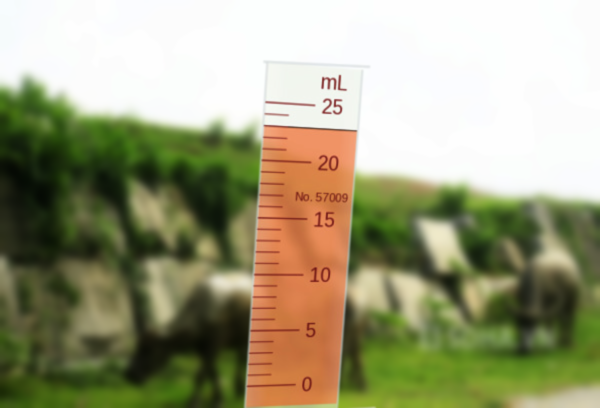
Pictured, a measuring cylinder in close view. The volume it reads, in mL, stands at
23 mL
